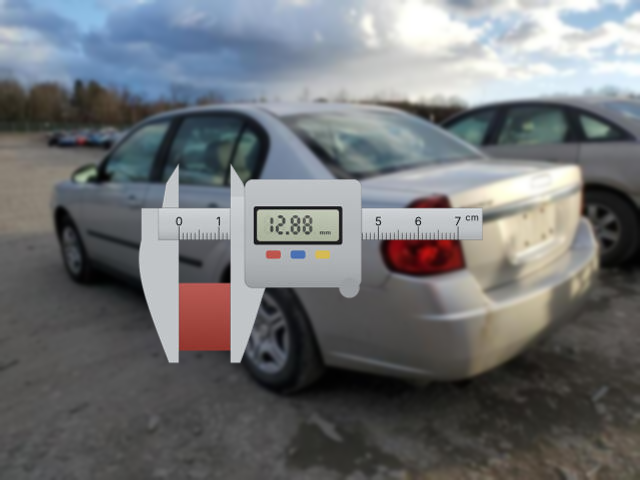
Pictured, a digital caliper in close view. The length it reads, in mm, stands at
12.88 mm
